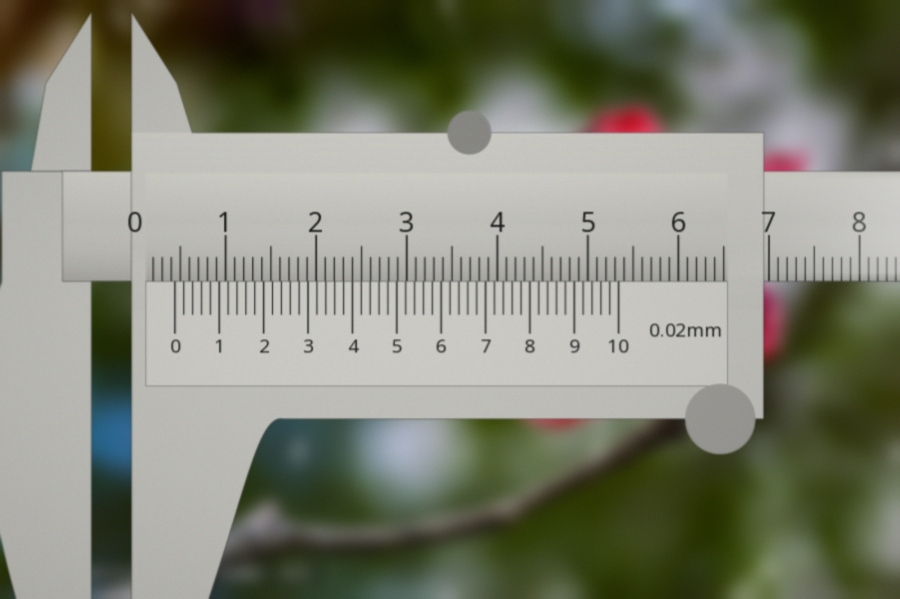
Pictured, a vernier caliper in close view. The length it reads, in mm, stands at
4.4 mm
